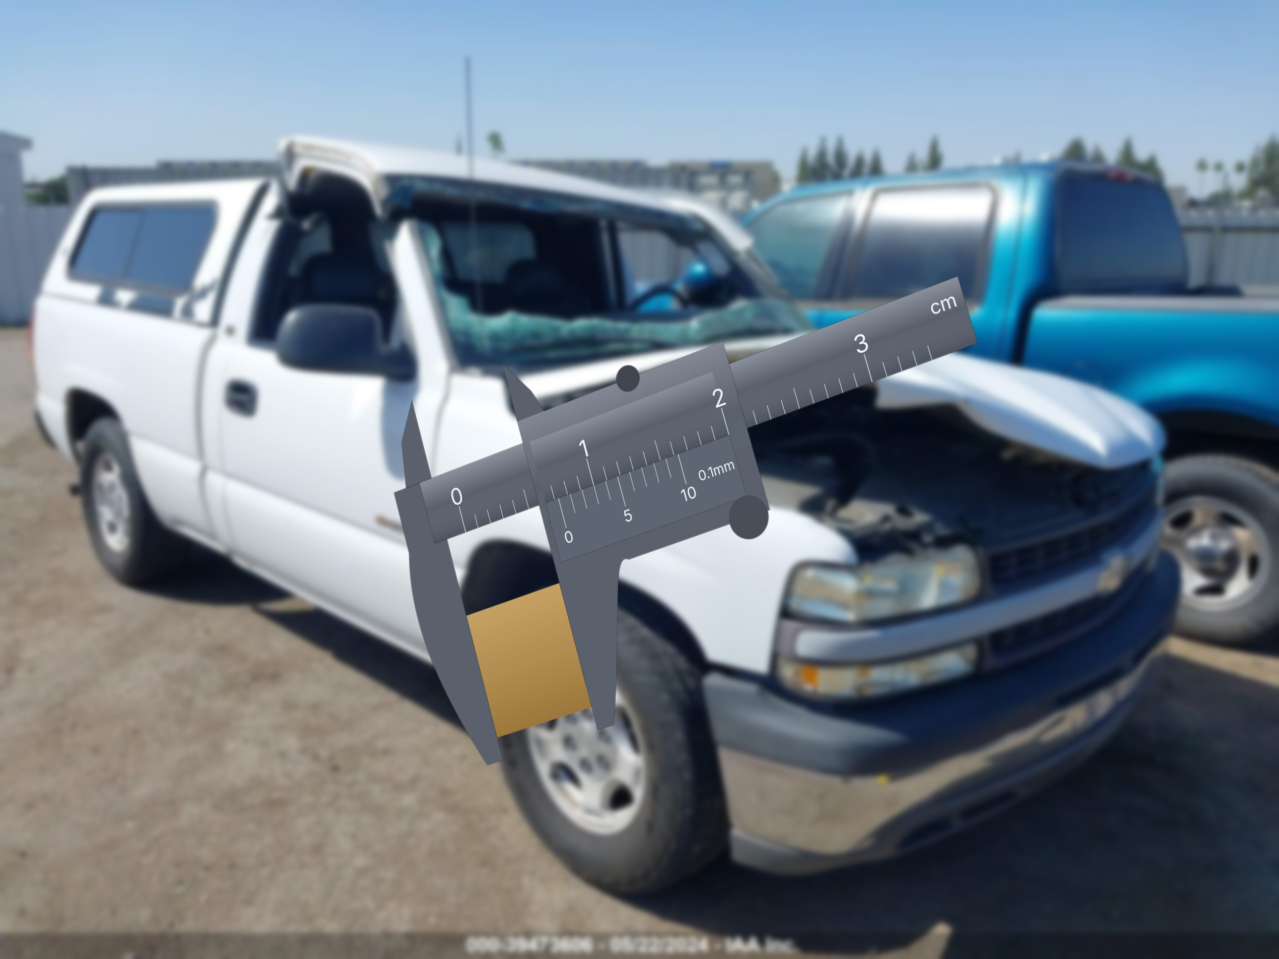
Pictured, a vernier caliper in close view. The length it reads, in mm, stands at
7.3 mm
